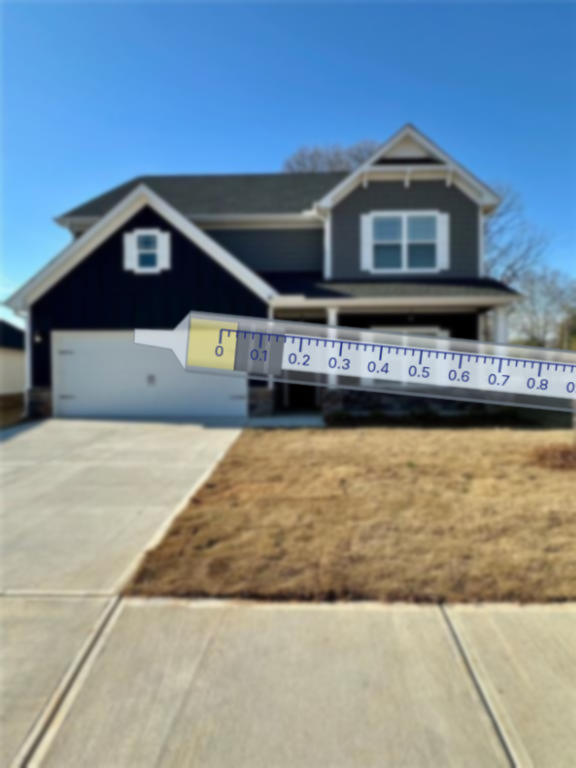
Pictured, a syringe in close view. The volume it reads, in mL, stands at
0.04 mL
